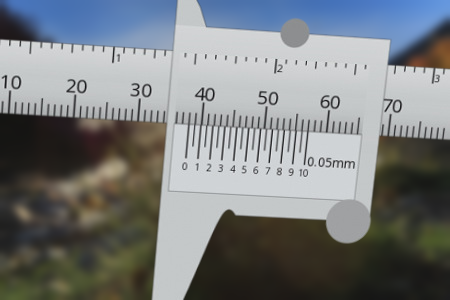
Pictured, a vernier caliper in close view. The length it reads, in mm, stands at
38.0 mm
